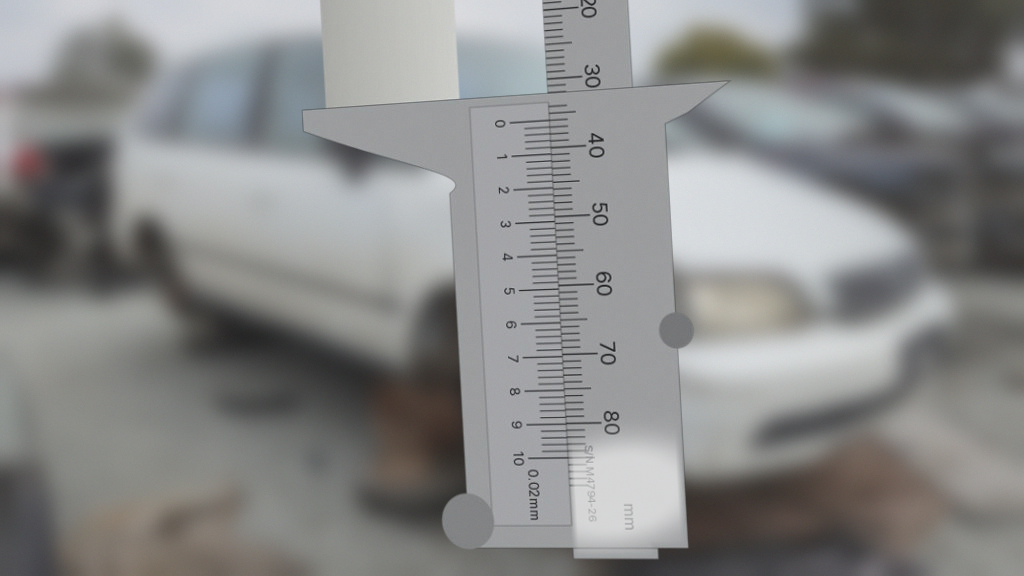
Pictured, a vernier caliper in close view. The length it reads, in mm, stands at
36.0 mm
